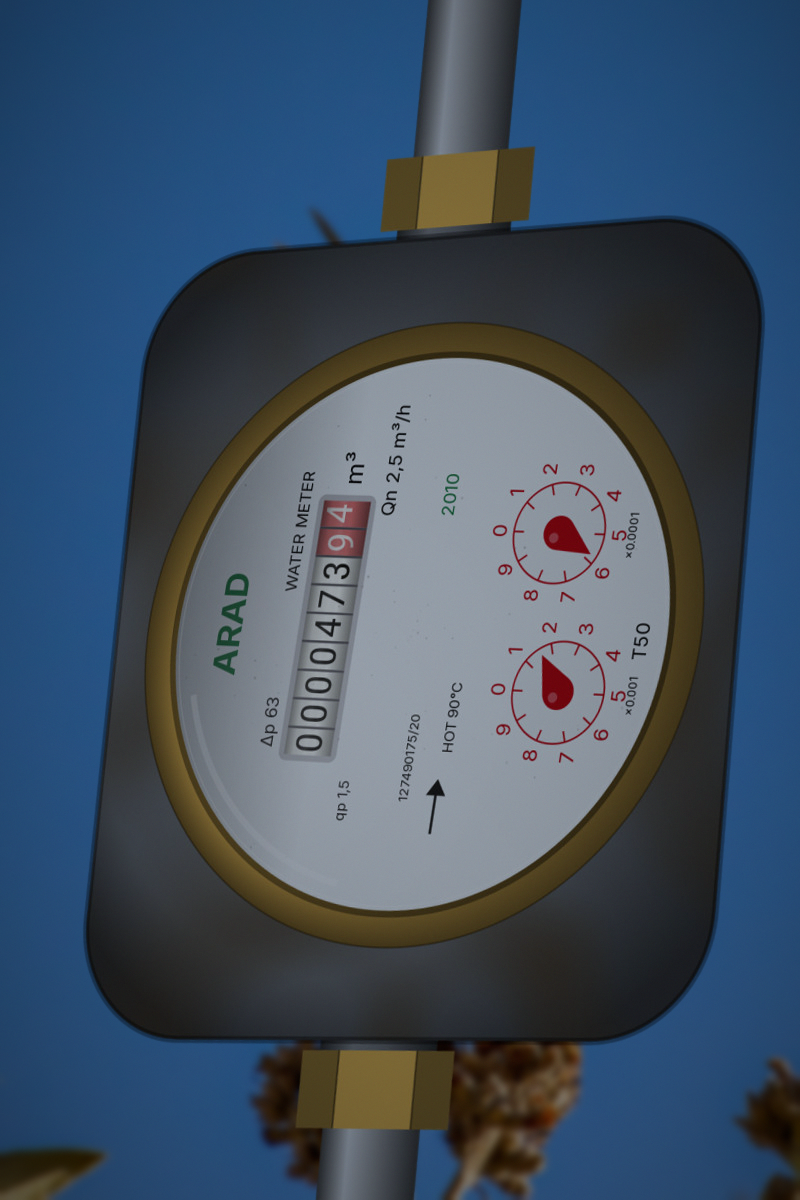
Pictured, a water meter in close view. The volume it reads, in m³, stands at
473.9415 m³
